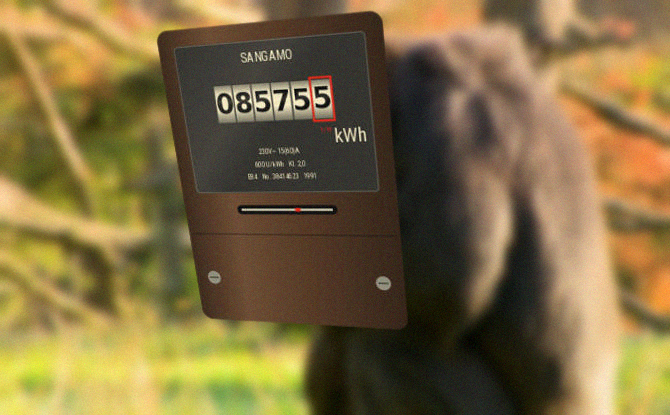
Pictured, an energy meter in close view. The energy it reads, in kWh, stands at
8575.5 kWh
